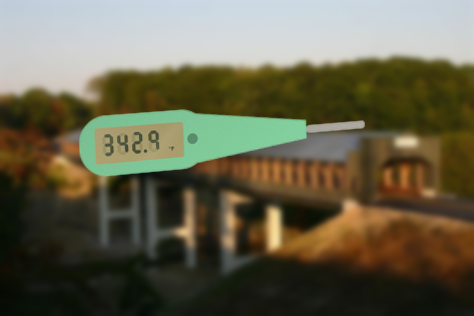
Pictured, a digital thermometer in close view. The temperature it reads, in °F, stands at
342.9 °F
